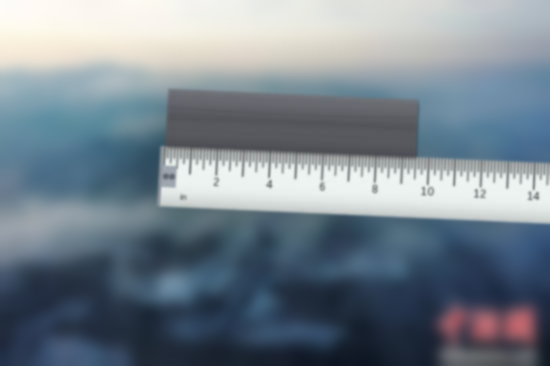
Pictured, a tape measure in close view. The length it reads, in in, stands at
9.5 in
